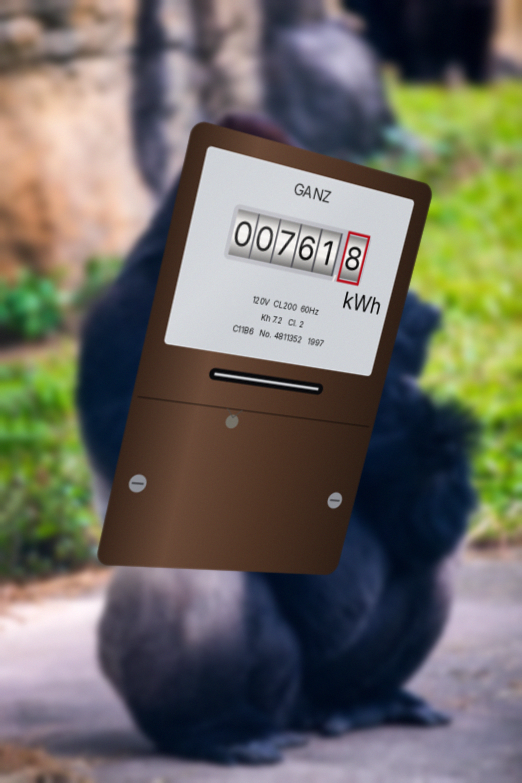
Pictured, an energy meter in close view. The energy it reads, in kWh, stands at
761.8 kWh
